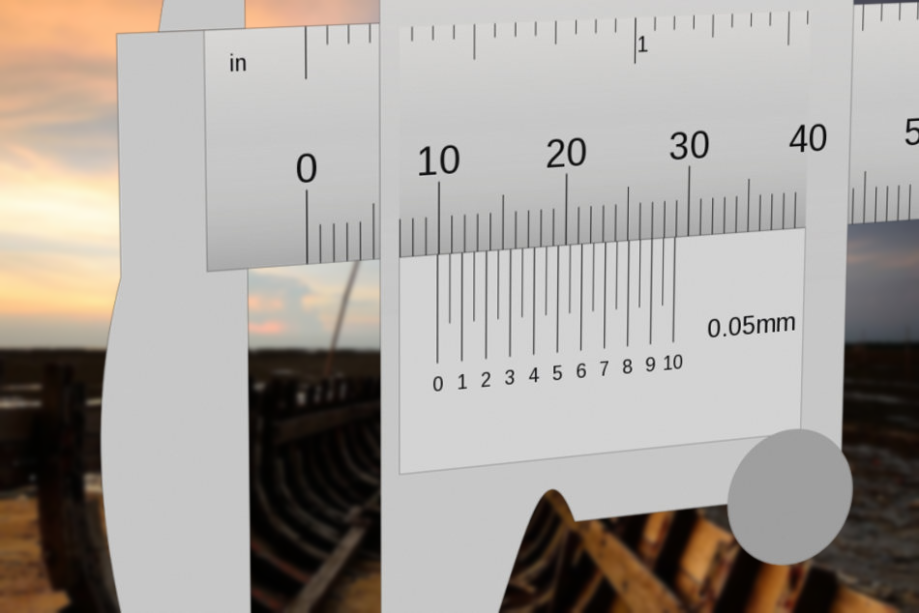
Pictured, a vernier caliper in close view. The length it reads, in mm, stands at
9.9 mm
